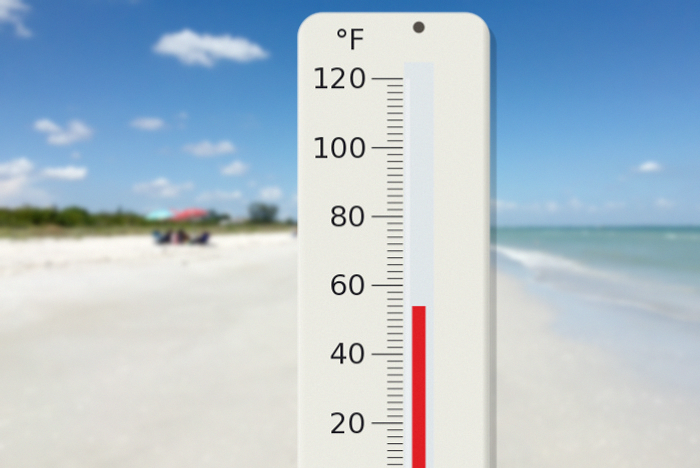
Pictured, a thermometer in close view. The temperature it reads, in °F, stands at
54 °F
